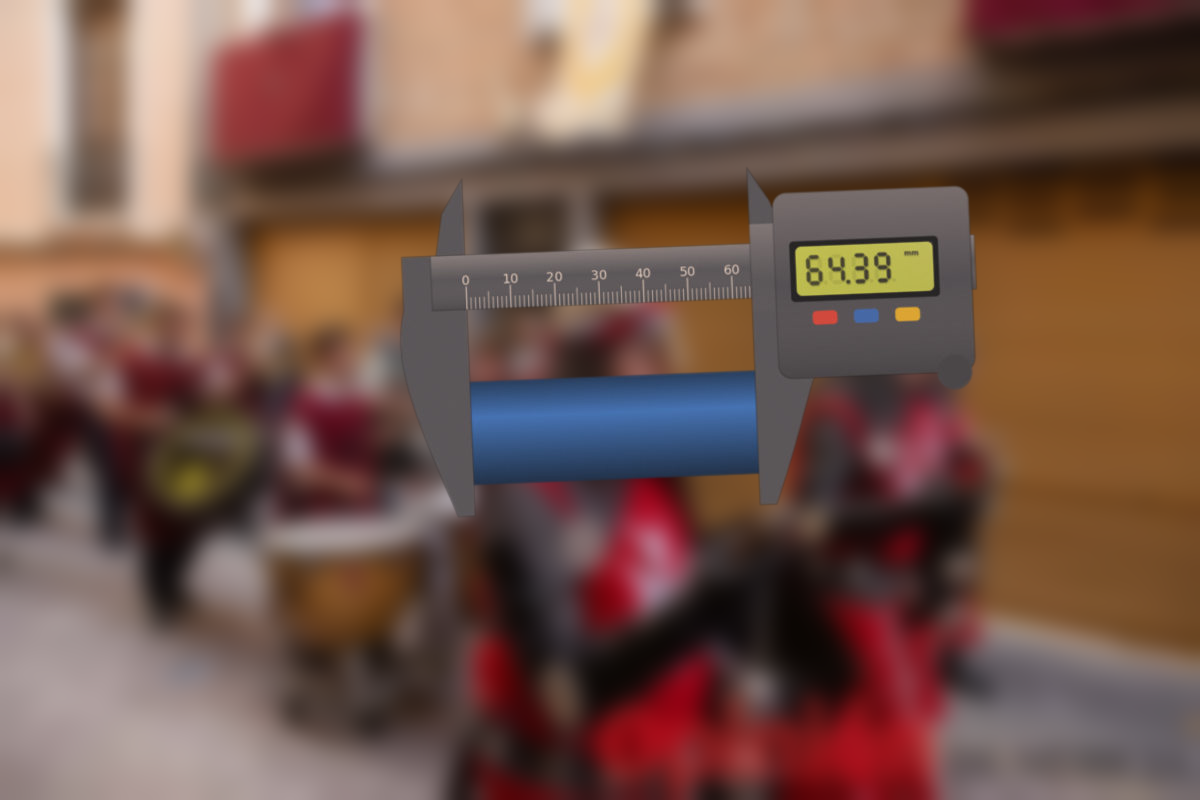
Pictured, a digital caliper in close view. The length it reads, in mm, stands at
64.39 mm
